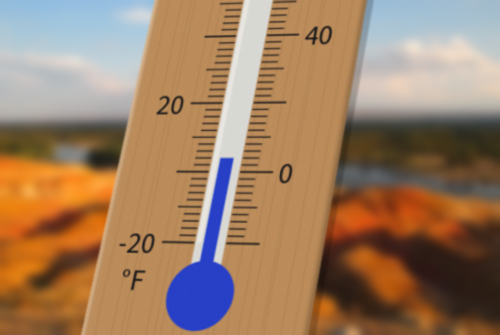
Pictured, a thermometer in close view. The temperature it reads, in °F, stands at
4 °F
